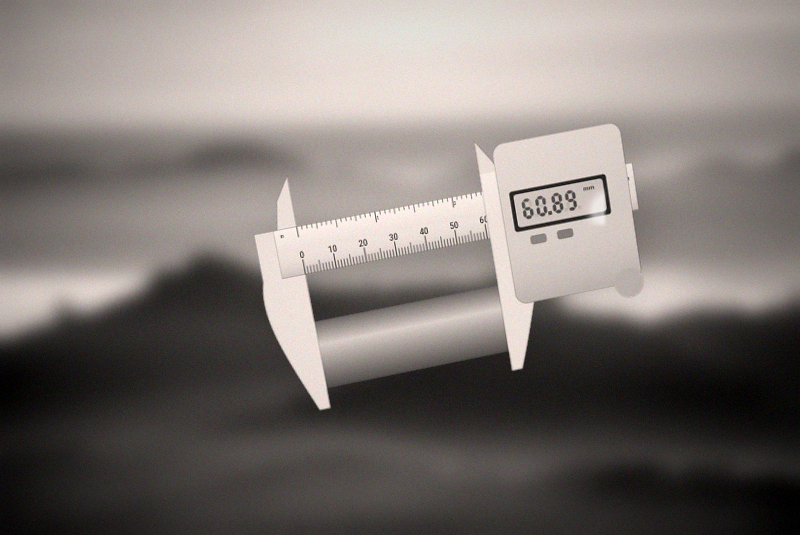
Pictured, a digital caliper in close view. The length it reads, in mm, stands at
60.89 mm
